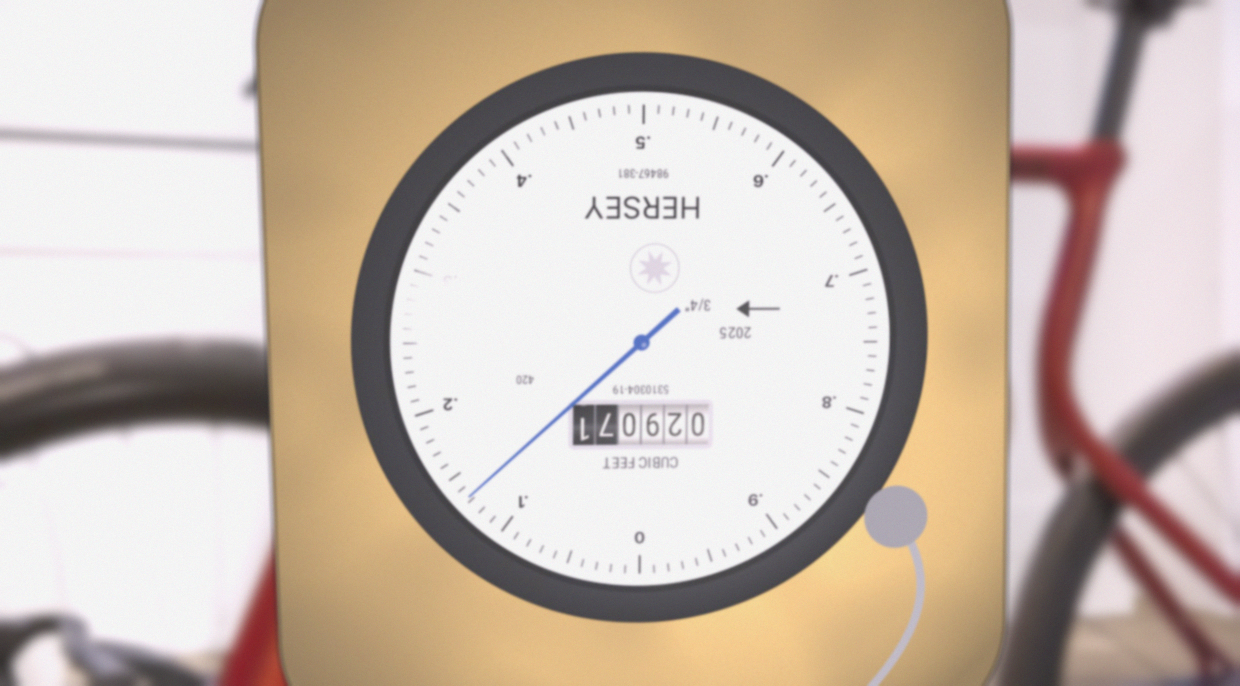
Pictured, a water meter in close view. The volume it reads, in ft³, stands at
29071.13 ft³
